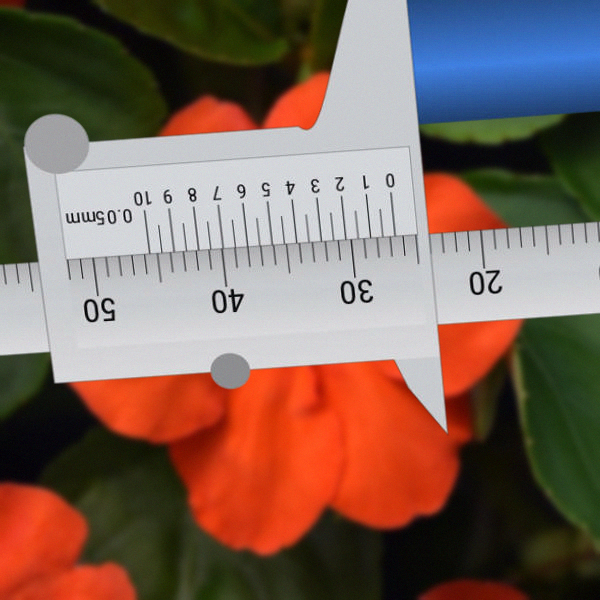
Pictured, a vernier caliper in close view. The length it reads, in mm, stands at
26.6 mm
